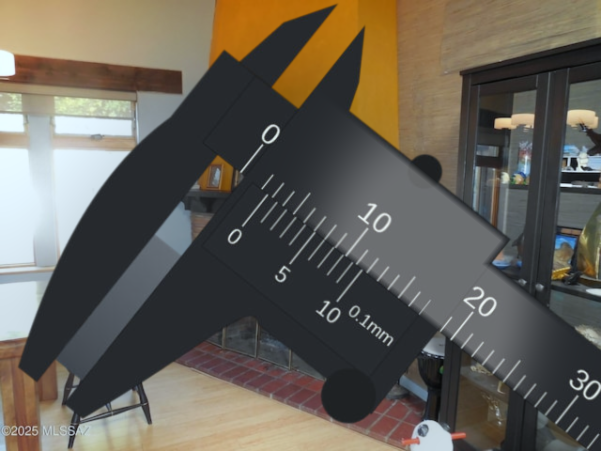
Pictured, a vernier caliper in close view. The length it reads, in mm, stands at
2.6 mm
